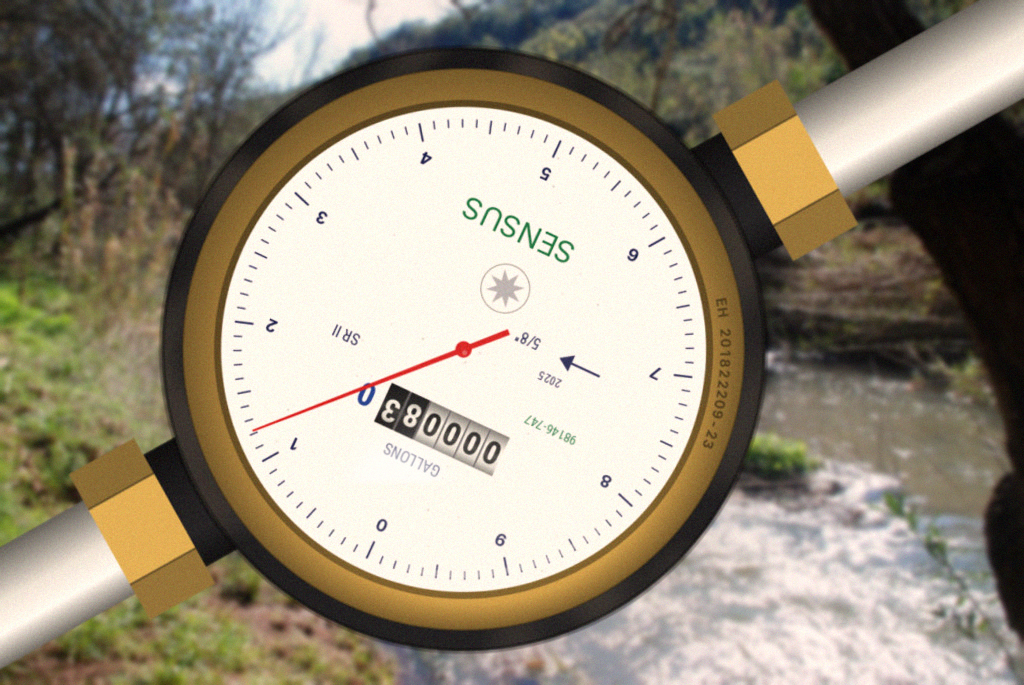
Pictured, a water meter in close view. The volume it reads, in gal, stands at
831.2 gal
